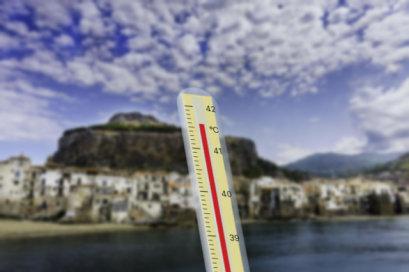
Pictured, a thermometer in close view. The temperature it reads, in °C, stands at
41.6 °C
